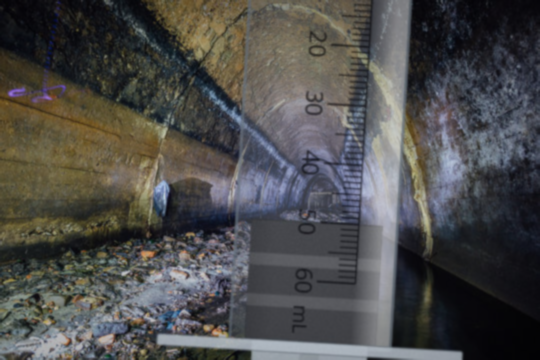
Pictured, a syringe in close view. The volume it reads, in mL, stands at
50 mL
